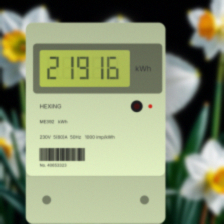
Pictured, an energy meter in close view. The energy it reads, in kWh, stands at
21916 kWh
